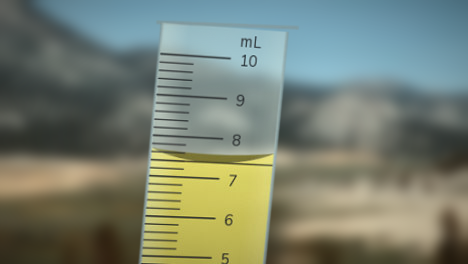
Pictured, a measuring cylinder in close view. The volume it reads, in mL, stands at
7.4 mL
